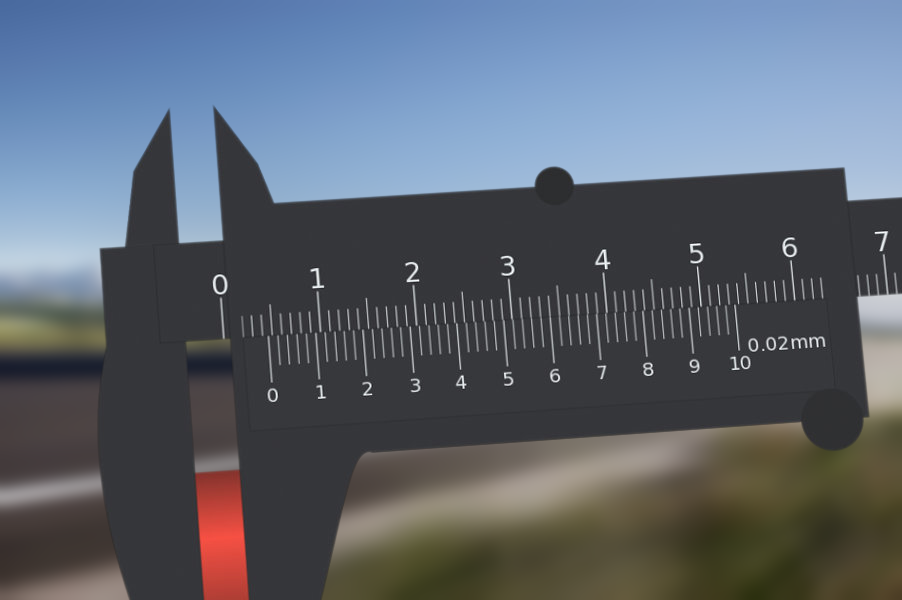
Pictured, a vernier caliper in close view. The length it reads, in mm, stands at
4.6 mm
